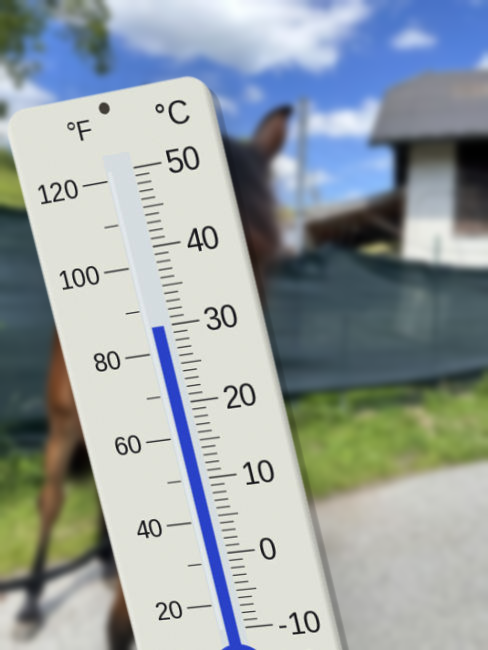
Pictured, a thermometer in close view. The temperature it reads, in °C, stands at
30 °C
